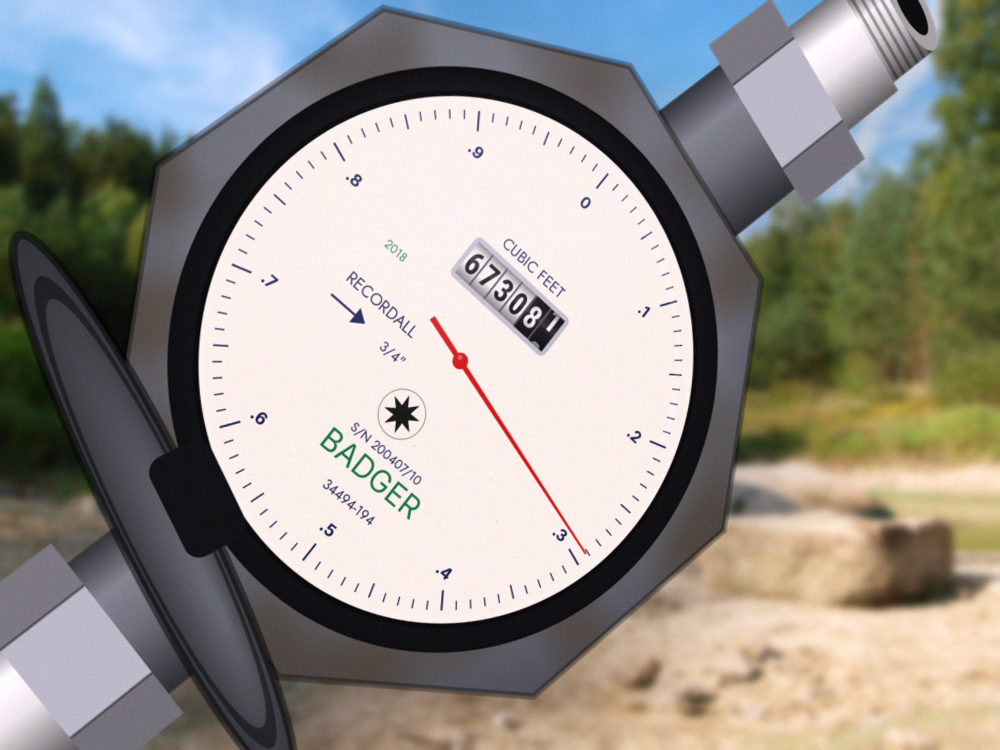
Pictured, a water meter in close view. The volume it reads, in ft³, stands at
673081.29 ft³
